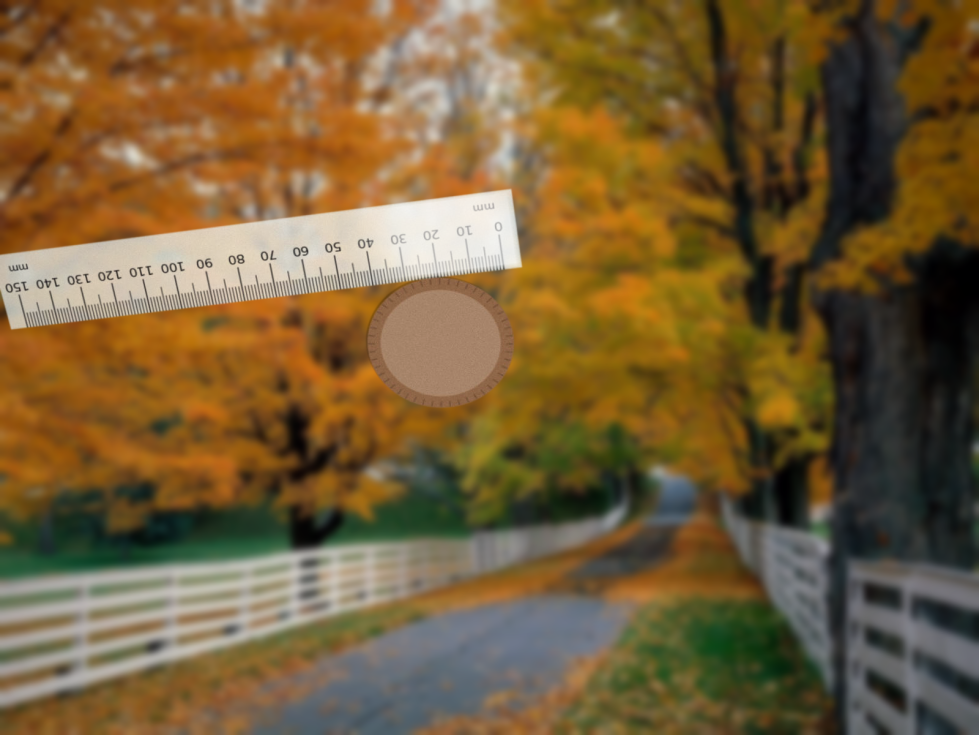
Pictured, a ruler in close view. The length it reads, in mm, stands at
45 mm
